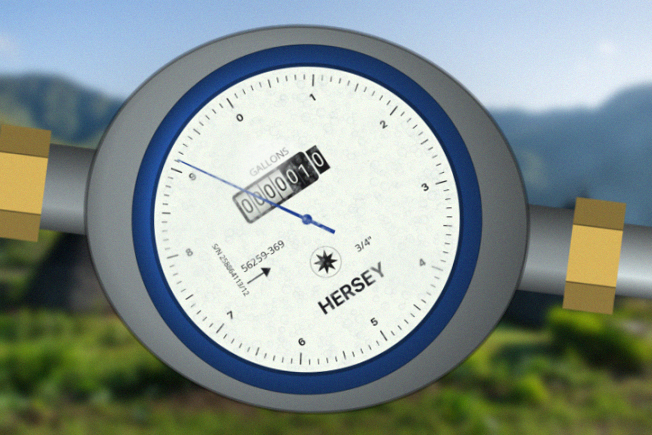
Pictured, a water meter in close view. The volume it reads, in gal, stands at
9.1 gal
